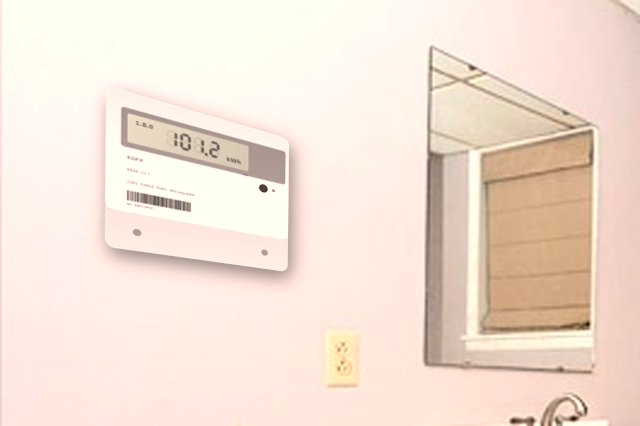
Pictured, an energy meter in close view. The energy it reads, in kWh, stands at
101.2 kWh
